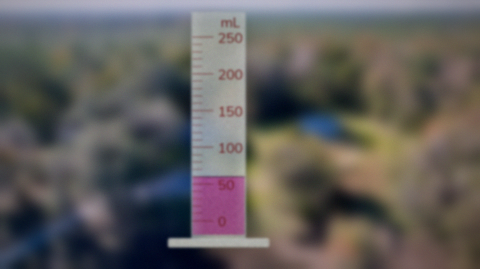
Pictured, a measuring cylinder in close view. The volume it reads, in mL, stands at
60 mL
